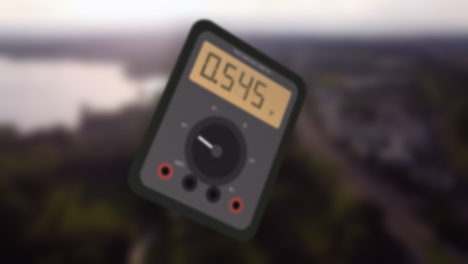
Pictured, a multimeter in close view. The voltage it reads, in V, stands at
0.545 V
